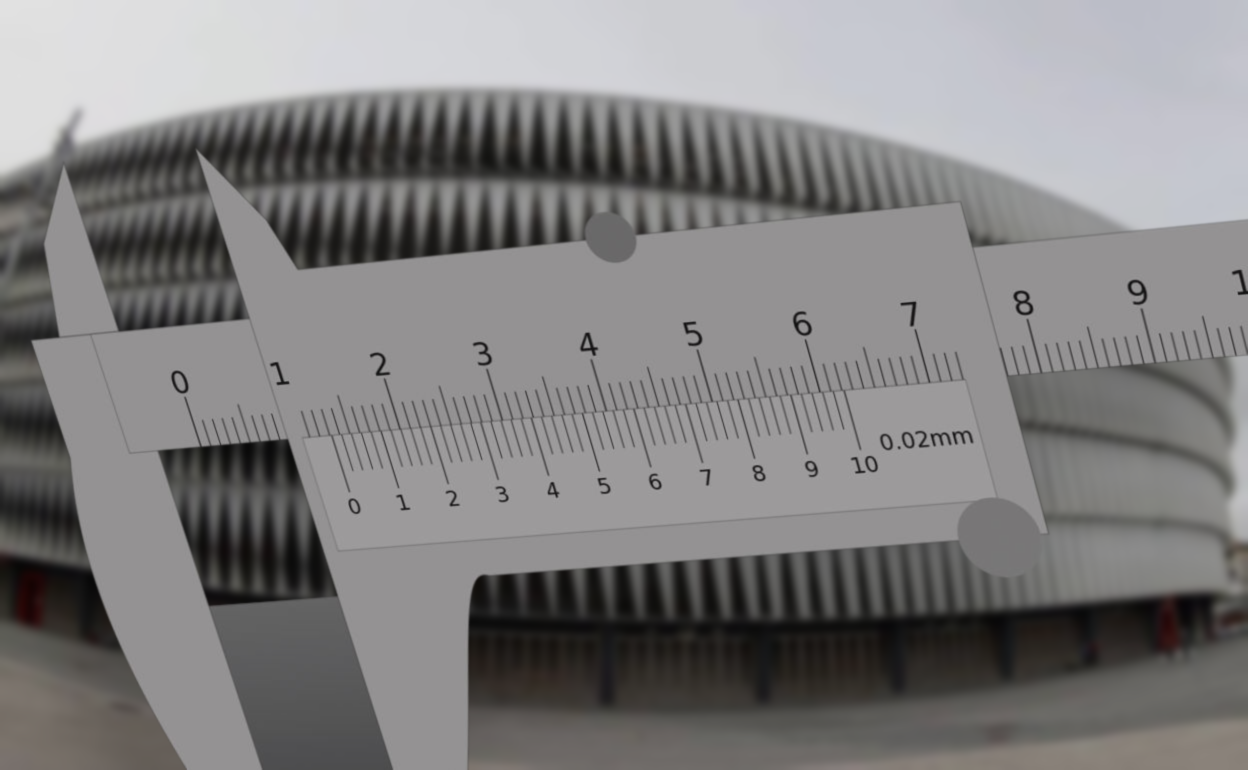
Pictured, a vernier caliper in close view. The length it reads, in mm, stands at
13.2 mm
